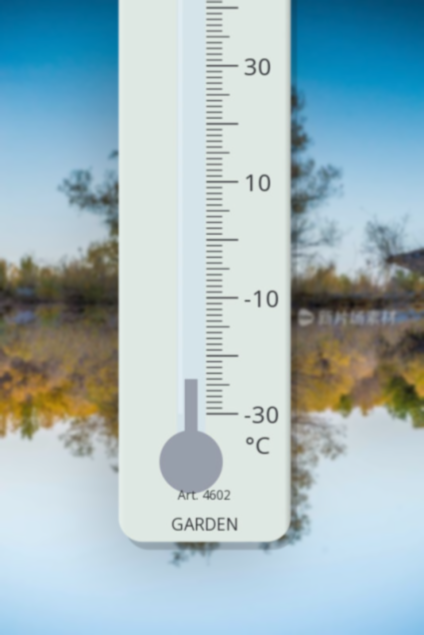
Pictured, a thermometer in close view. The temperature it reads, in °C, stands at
-24 °C
